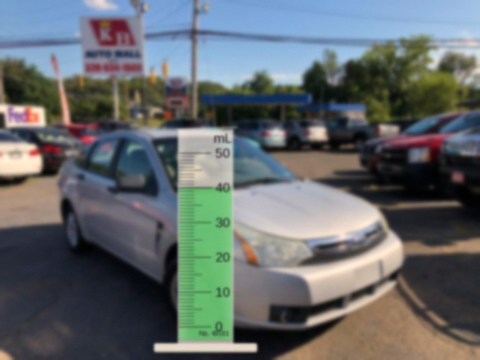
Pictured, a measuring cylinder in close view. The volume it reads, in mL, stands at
40 mL
